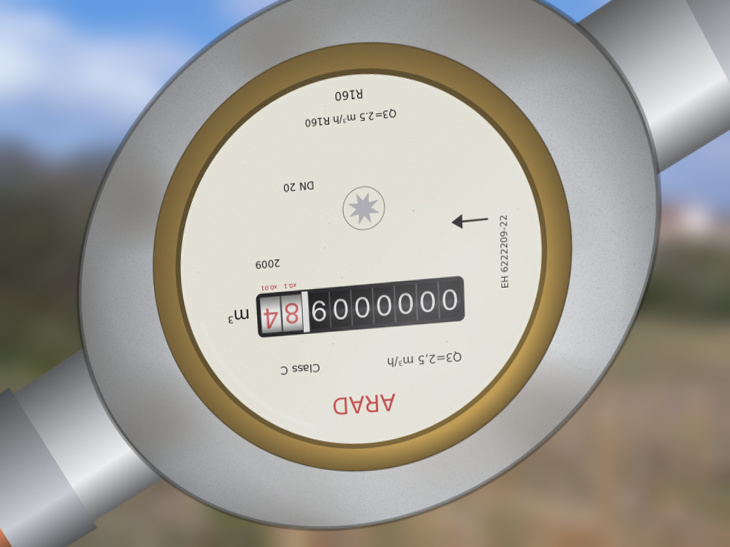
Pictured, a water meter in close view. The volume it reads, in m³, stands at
9.84 m³
